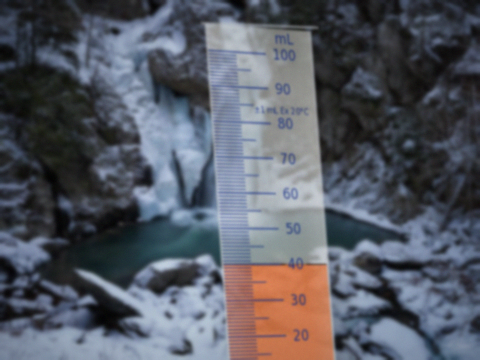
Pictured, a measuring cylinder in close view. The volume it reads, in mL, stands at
40 mL
